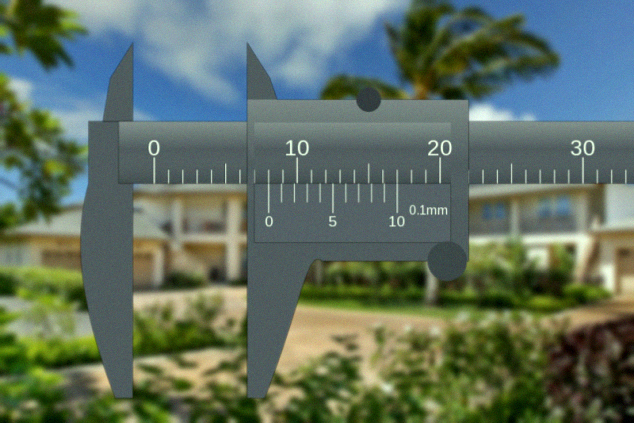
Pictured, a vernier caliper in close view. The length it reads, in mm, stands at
8.0 mm
